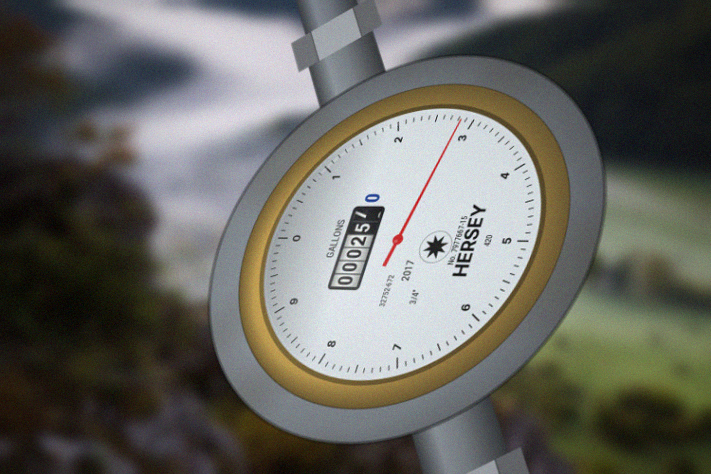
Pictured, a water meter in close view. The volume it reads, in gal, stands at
2572.8 gal
